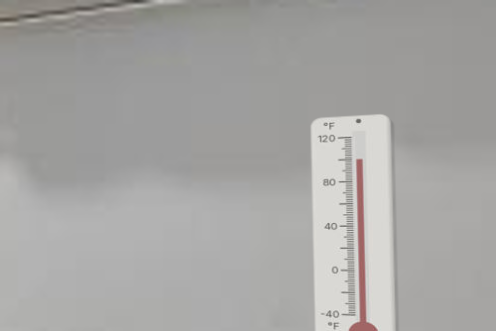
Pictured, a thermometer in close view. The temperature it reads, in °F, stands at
100 °F
